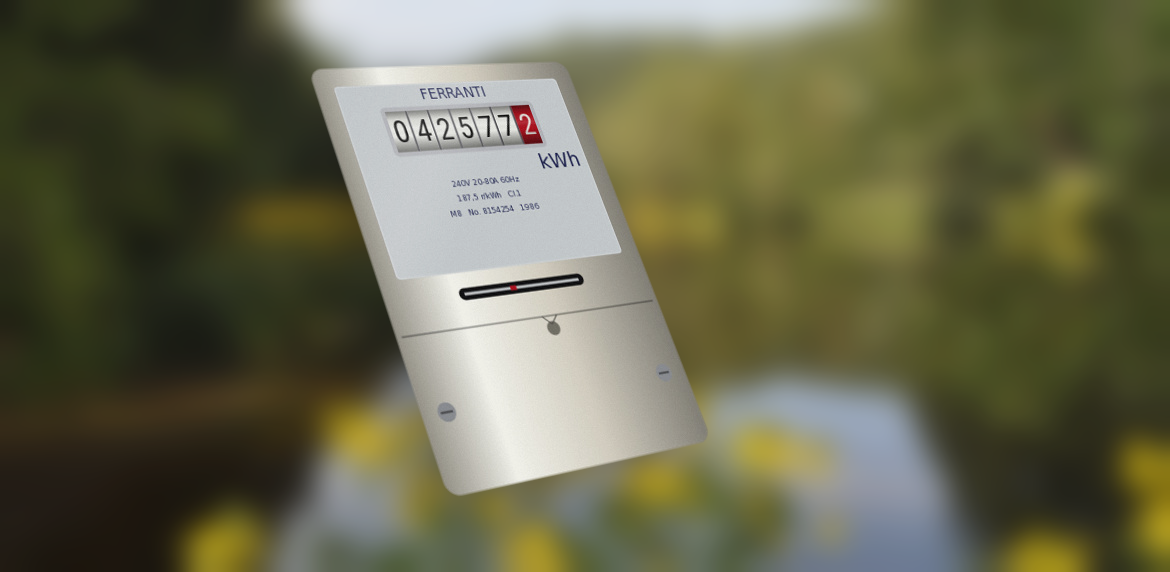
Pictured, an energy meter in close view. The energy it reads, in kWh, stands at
42577.2 kWh
